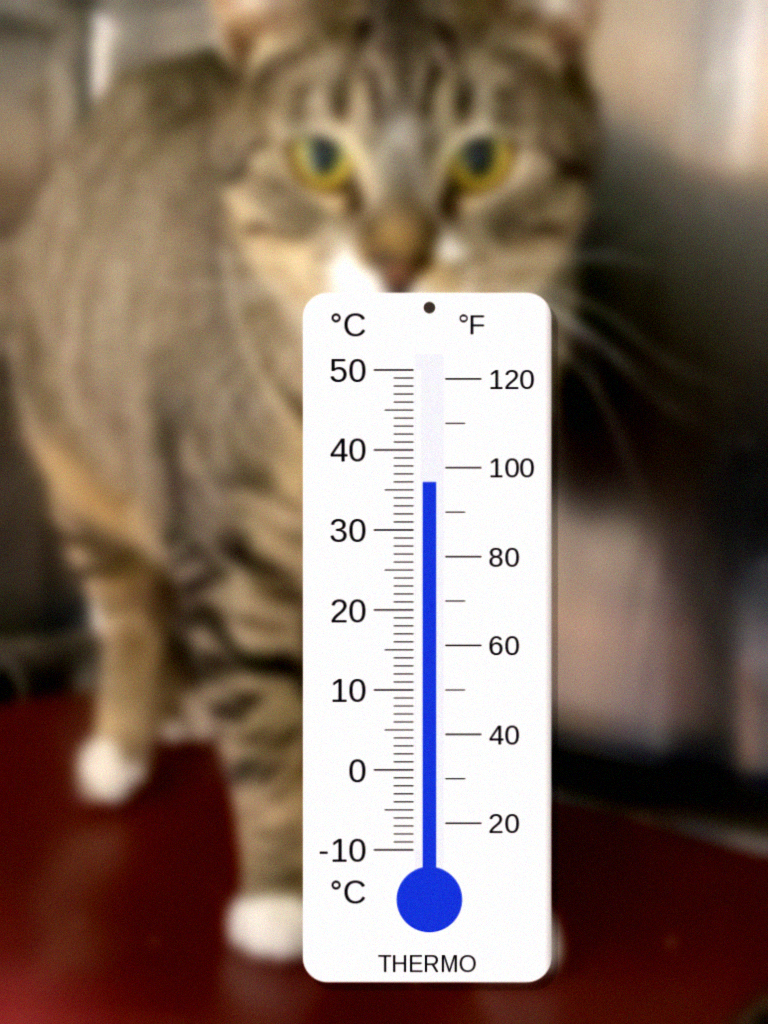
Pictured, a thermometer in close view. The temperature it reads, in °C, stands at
36 °C
